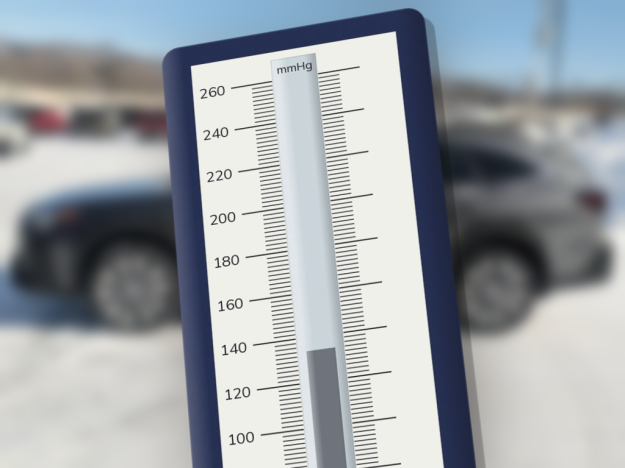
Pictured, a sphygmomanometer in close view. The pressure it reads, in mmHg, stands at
134 mmHg
